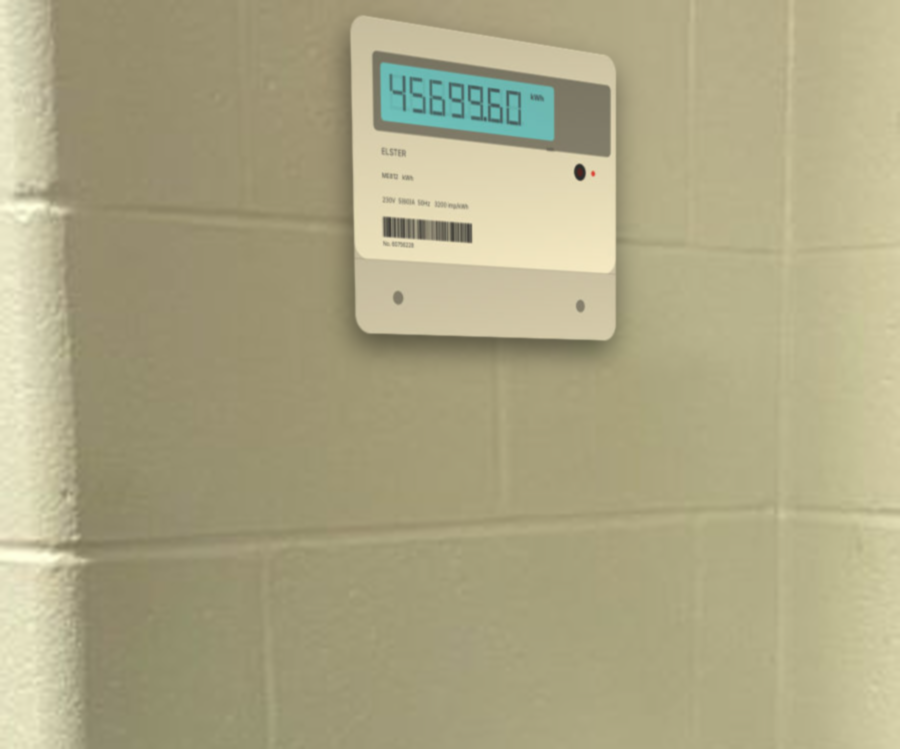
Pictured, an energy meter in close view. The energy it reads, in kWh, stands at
45699.60 kWh
